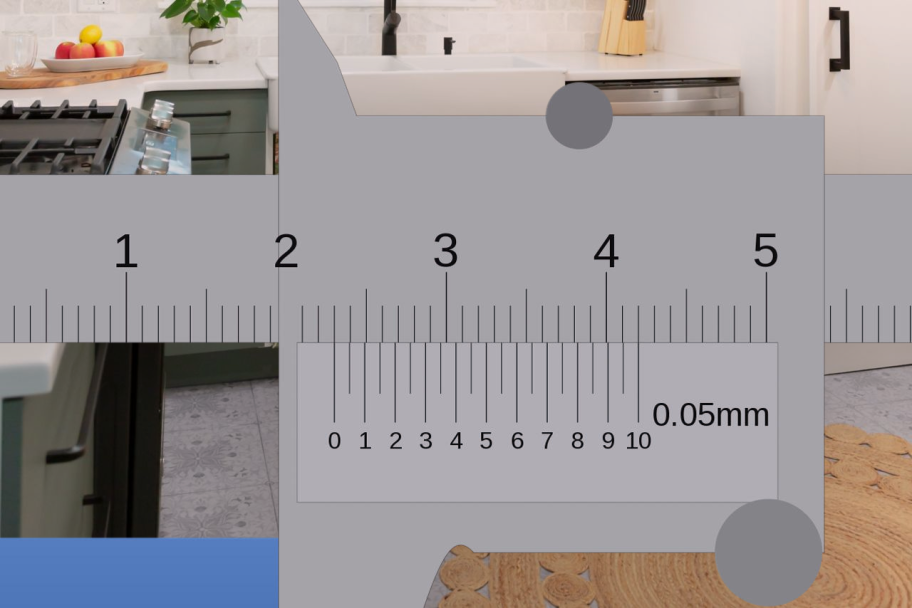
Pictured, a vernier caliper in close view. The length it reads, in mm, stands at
23.0 mm
